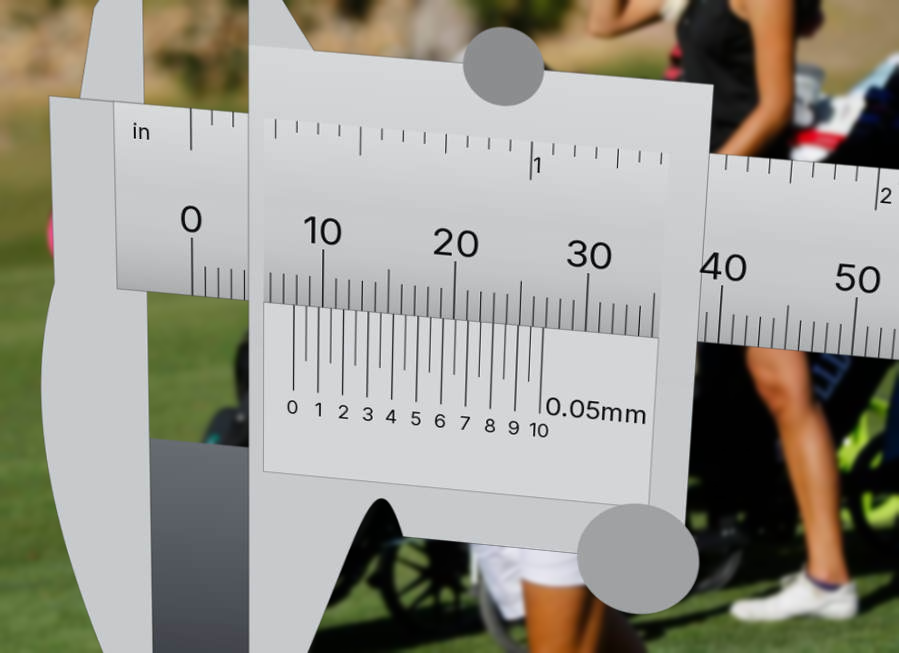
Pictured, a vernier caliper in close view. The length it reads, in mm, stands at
7.8 mm
